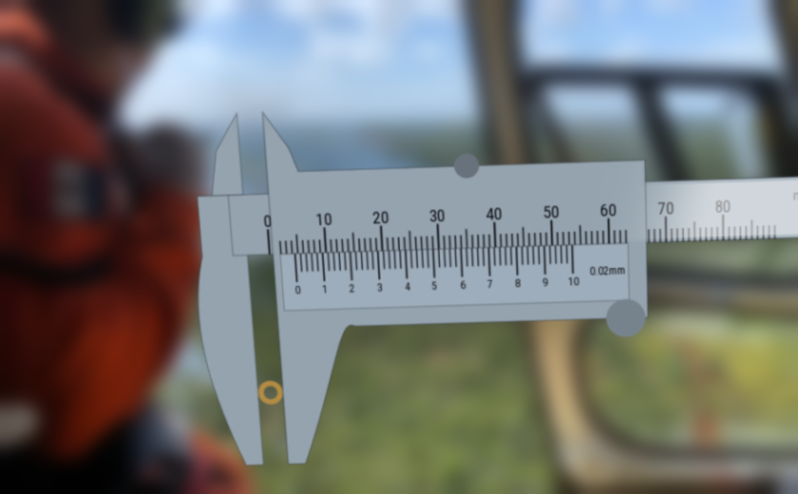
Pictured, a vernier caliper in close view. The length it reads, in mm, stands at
4.5 mm
